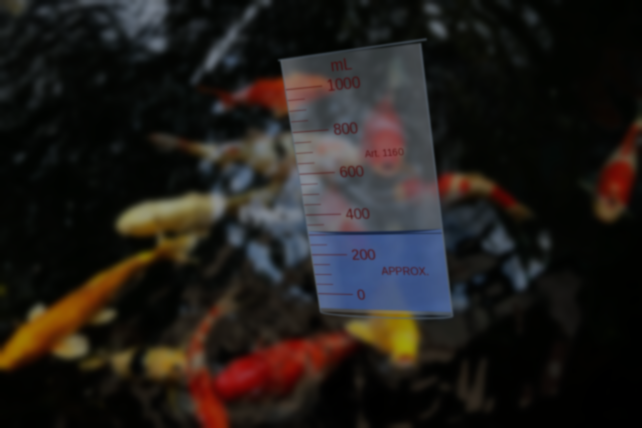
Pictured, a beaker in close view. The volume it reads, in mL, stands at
300 mL
